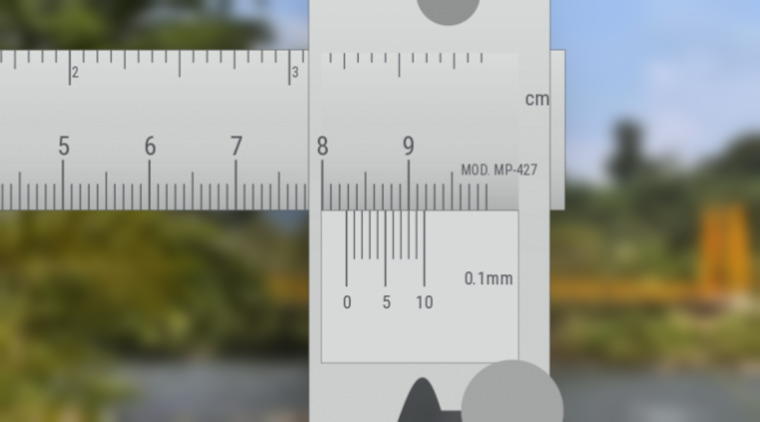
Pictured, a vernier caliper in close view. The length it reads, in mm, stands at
82.8 mm
